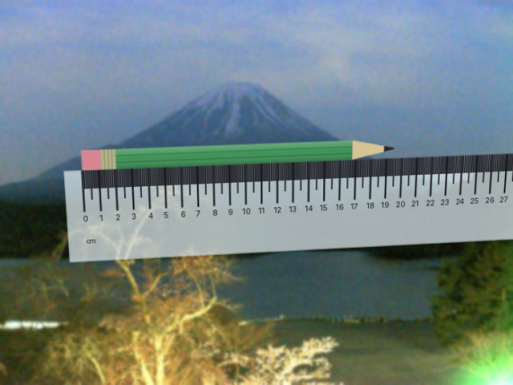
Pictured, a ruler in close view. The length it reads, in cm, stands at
19.5 cm
